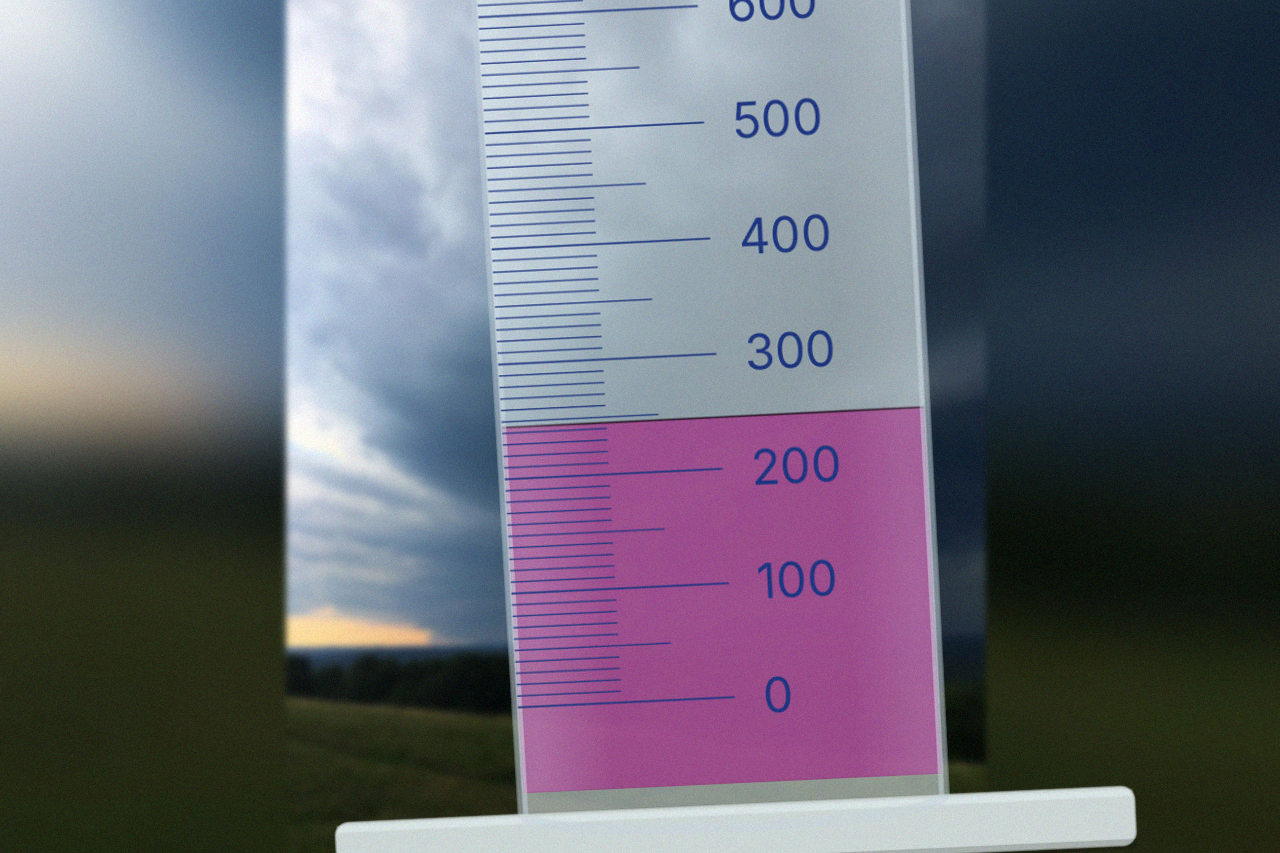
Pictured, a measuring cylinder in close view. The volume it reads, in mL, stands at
245 mL
